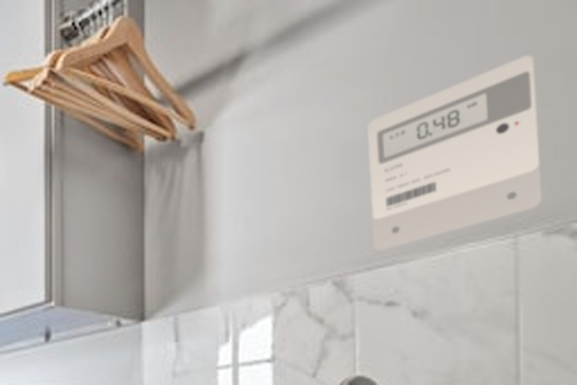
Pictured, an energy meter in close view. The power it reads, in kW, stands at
0.48 kW
